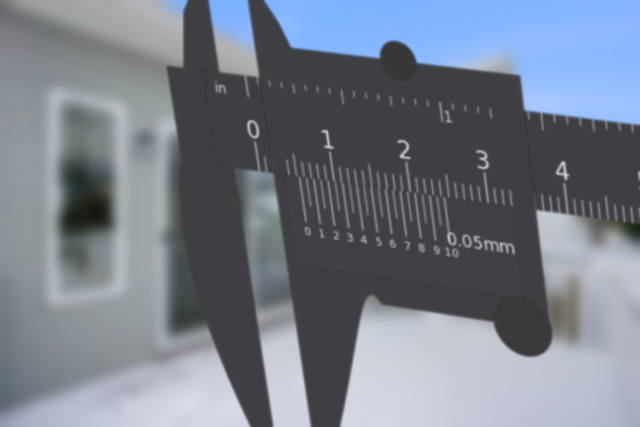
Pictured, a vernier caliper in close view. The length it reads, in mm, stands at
5.4 mm
